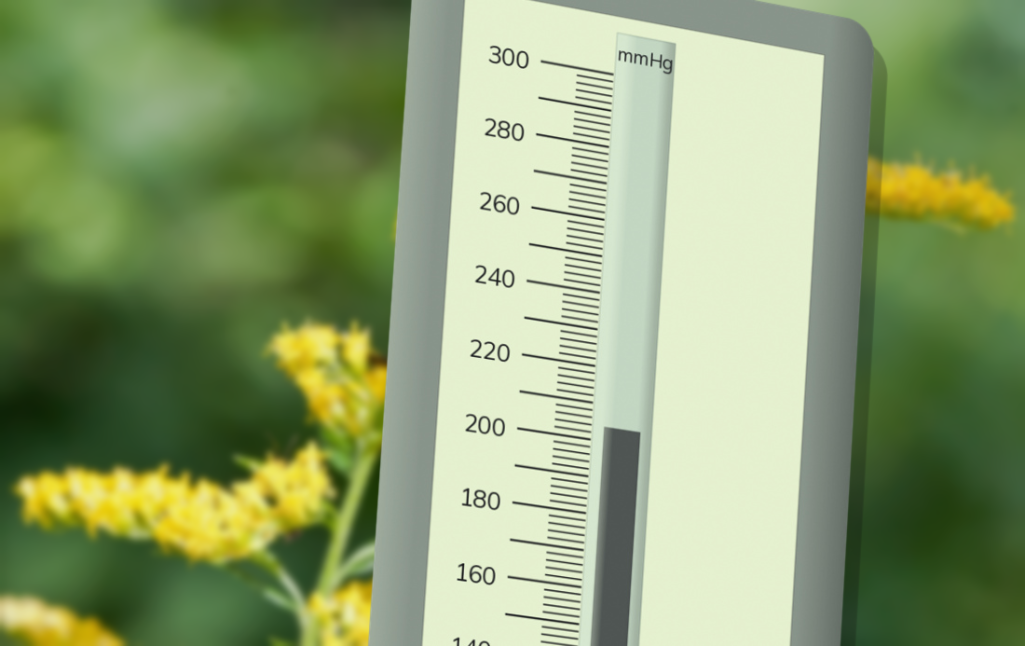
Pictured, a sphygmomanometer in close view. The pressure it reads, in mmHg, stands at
204 mmHg
